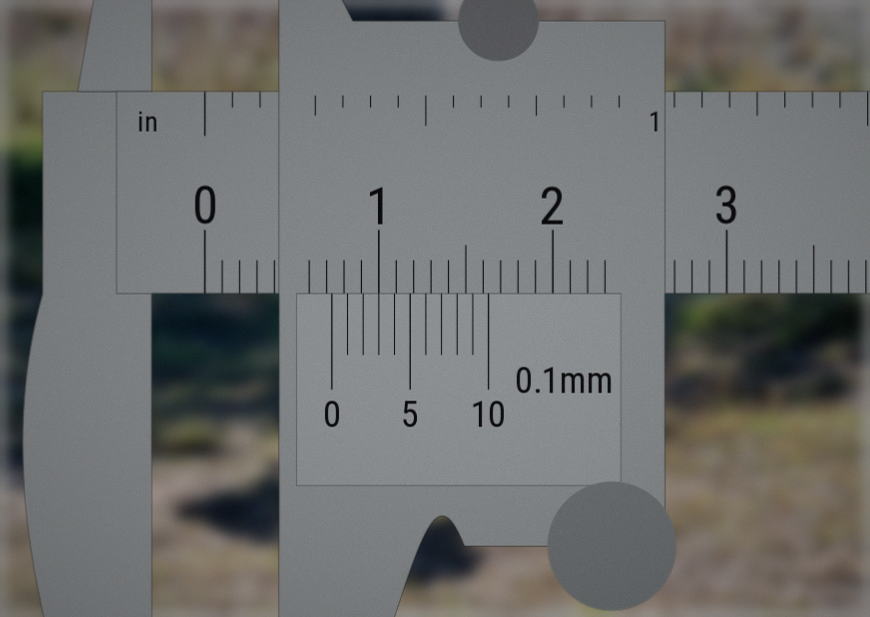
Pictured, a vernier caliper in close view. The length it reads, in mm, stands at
7.3 mm
